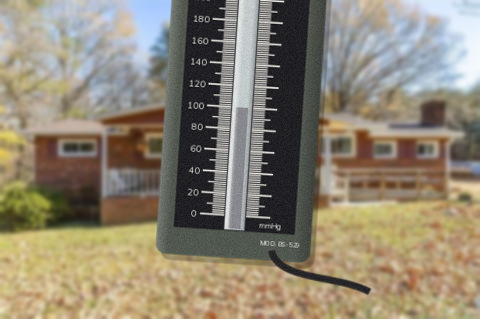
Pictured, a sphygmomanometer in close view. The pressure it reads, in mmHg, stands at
100 mmHg
